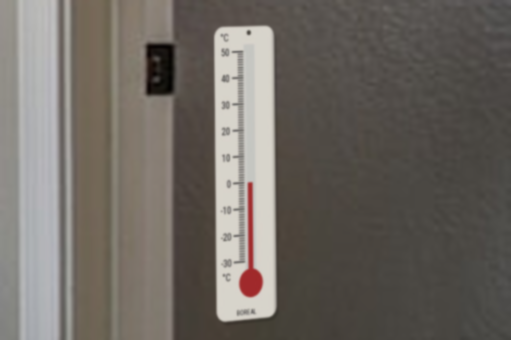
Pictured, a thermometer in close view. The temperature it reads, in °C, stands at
0 °C
